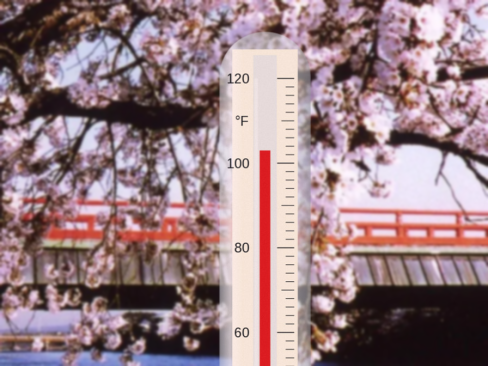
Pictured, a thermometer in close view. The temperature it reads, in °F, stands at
103 °F
